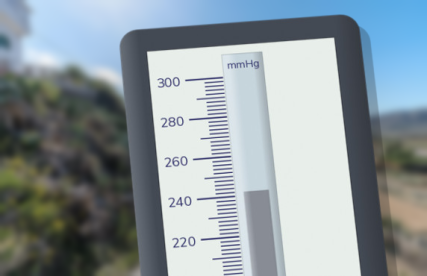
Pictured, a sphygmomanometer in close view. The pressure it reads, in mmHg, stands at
242 mmHg
